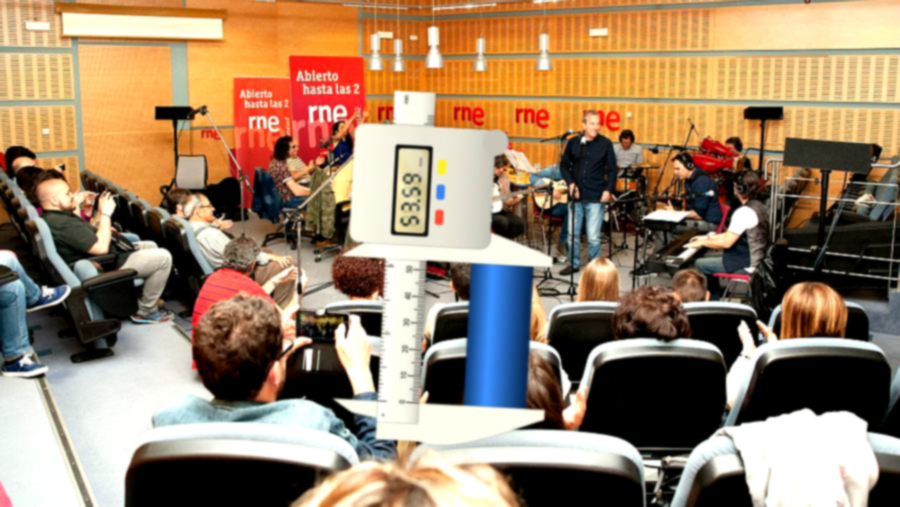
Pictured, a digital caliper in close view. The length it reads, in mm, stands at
53.59 mm
